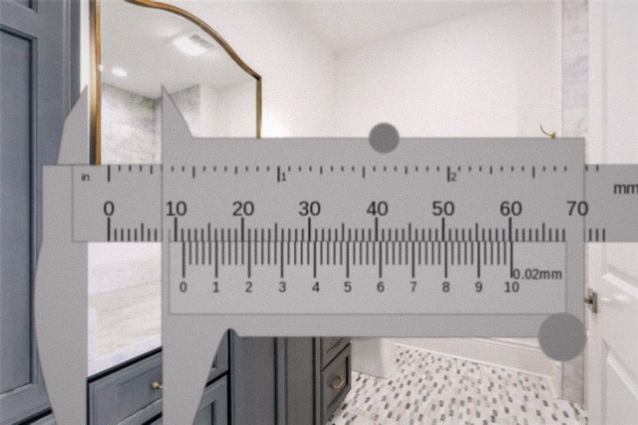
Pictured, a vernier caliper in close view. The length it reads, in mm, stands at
11.2 mm
